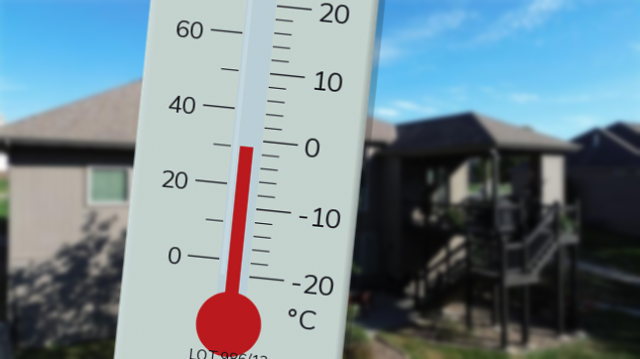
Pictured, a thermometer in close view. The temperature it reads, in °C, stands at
-1 °C
